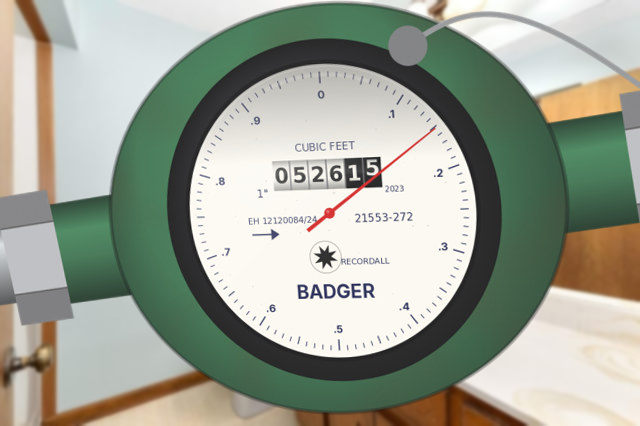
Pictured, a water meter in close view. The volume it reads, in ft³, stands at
52615.15 ft³
